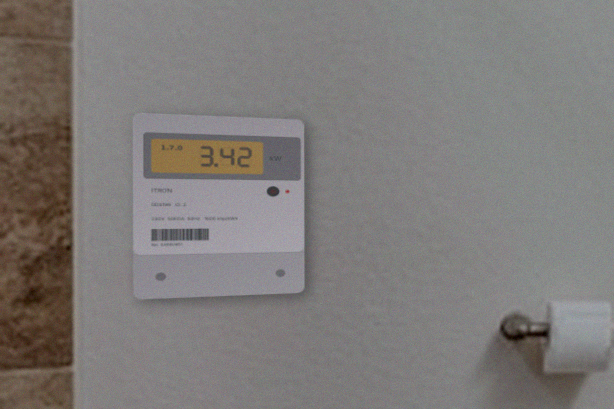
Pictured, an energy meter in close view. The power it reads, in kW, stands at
3.42 kW
